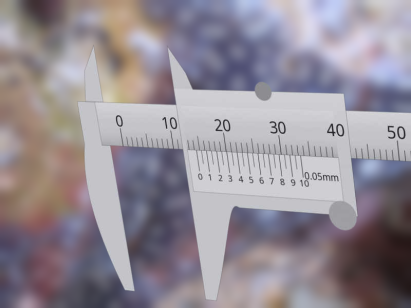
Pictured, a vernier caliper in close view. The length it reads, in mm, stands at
14.4 mm
